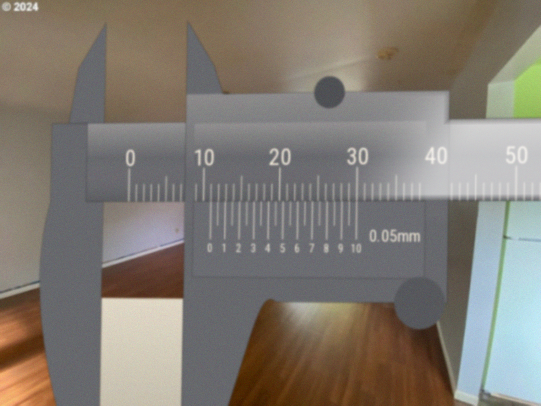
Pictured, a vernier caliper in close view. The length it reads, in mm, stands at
11.0 mm
